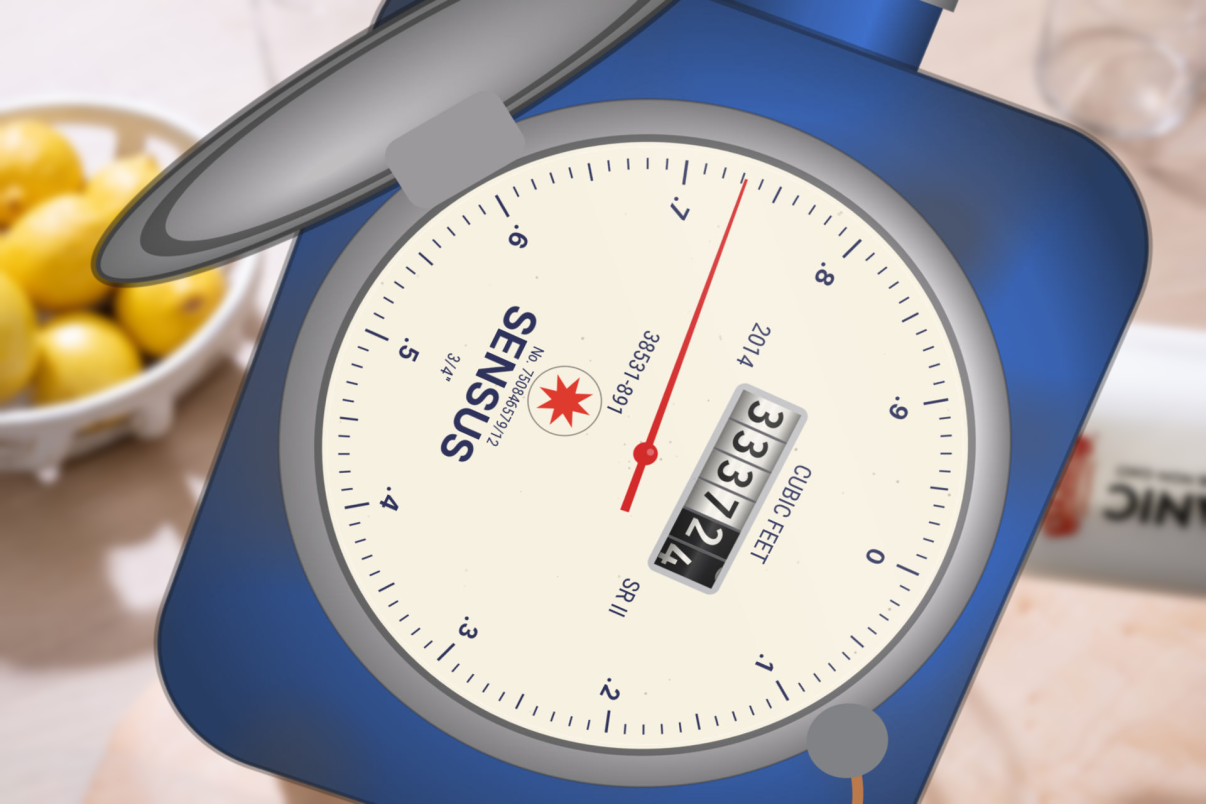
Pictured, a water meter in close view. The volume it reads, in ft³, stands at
333723.73 ft³
